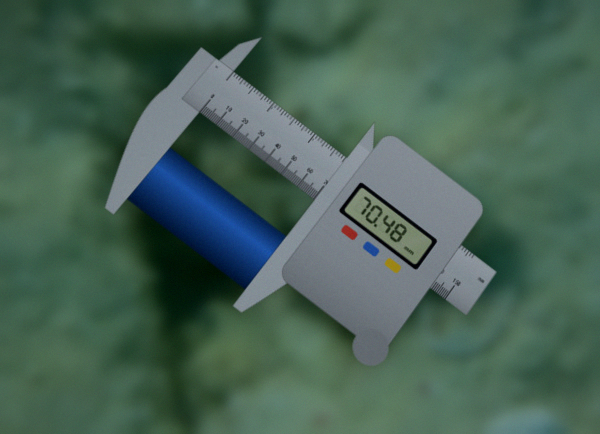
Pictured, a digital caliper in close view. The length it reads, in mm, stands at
70.48 mm
